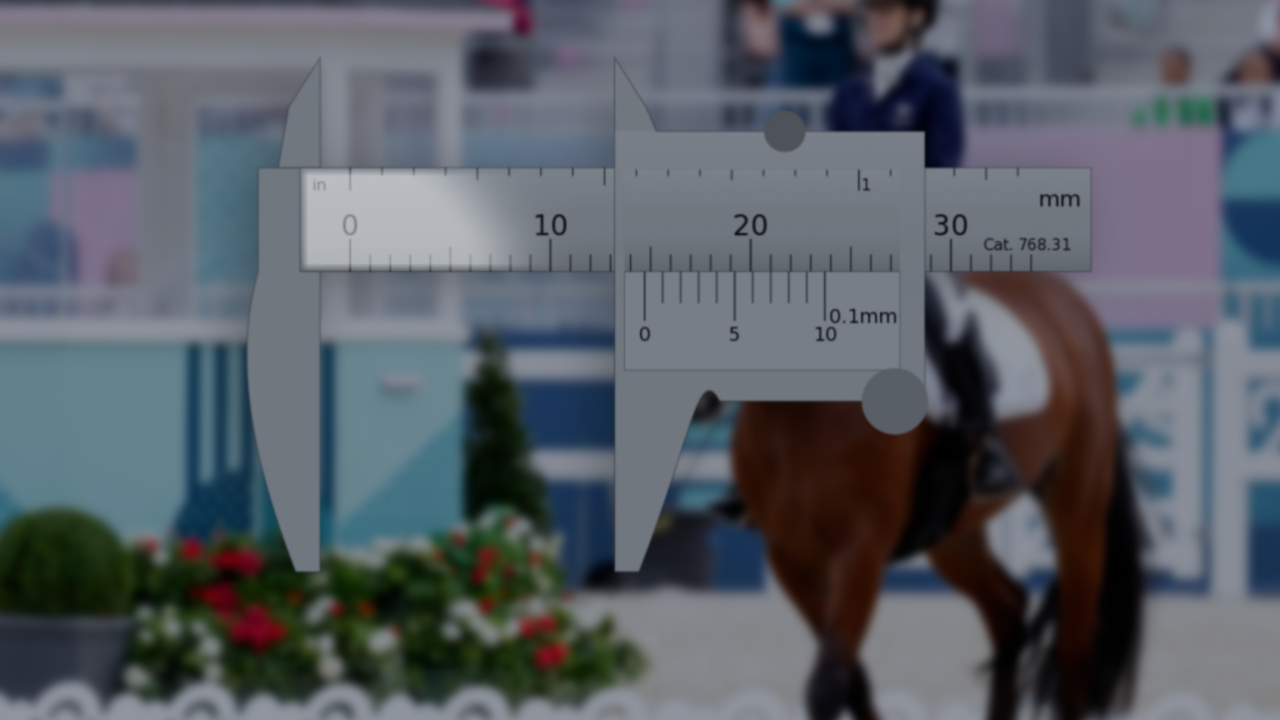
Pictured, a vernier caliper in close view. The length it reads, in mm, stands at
14.7 mm
